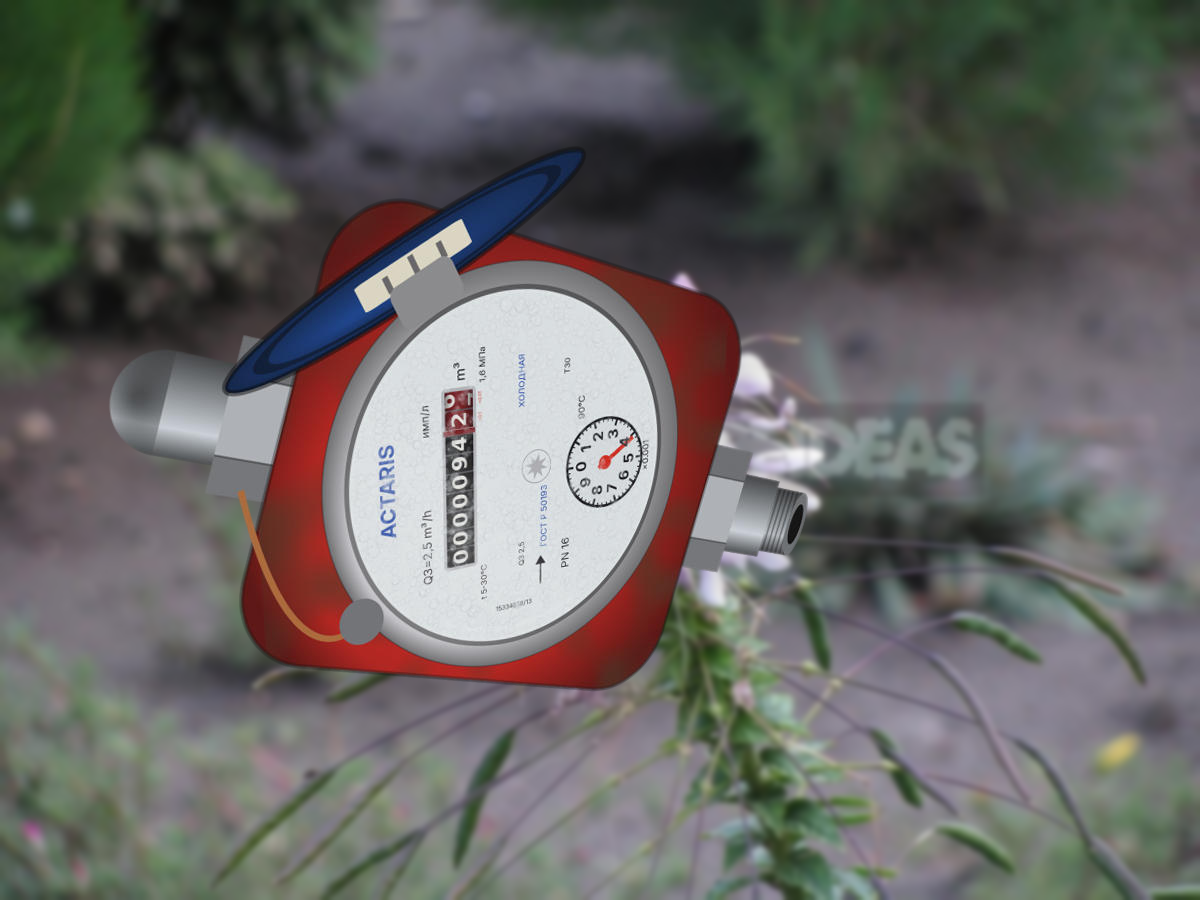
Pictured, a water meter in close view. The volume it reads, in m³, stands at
94.264 m³
